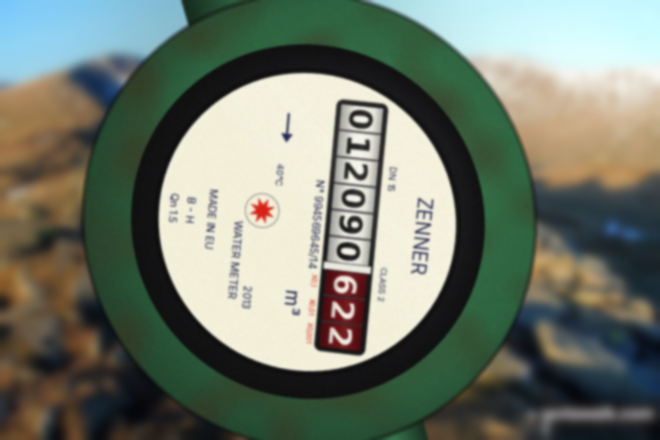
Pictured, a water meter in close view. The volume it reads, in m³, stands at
12090.622 m³
